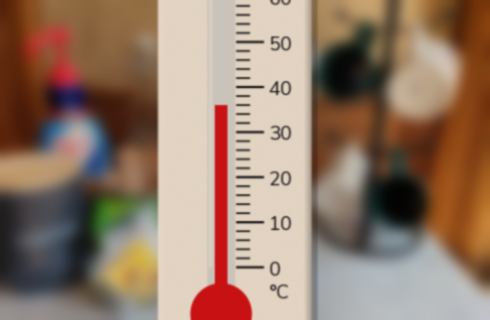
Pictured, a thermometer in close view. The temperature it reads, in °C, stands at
36 °C
